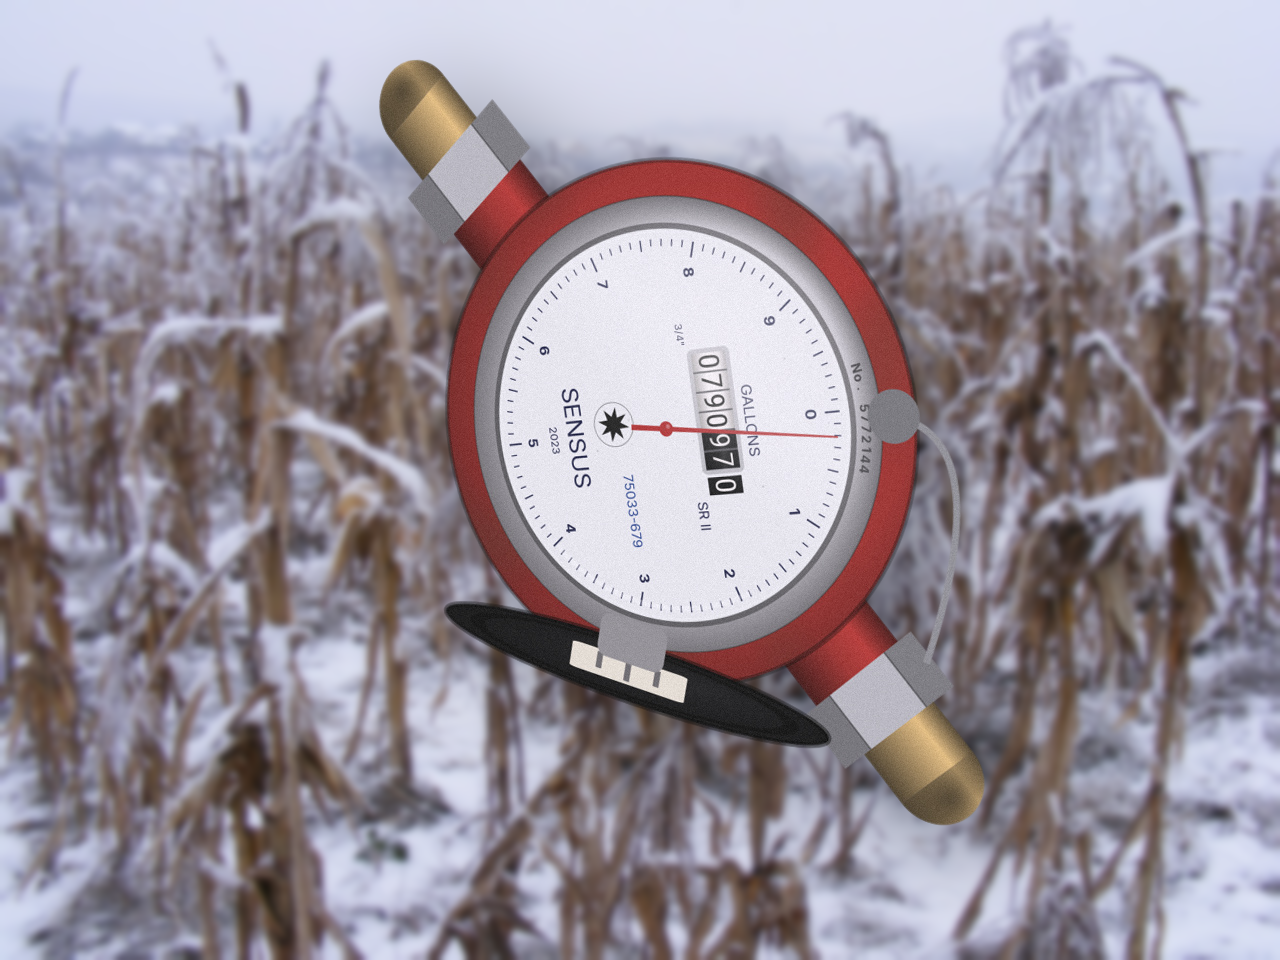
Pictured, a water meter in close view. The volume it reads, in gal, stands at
790970.2 gal
